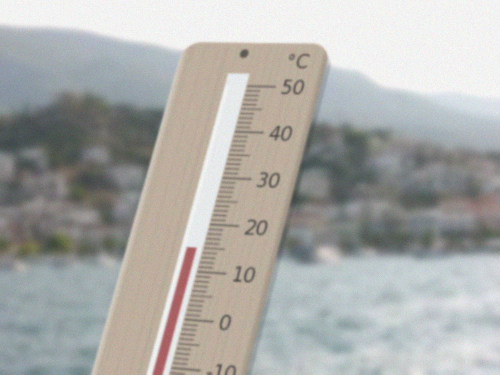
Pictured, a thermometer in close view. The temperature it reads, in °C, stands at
15 °C
